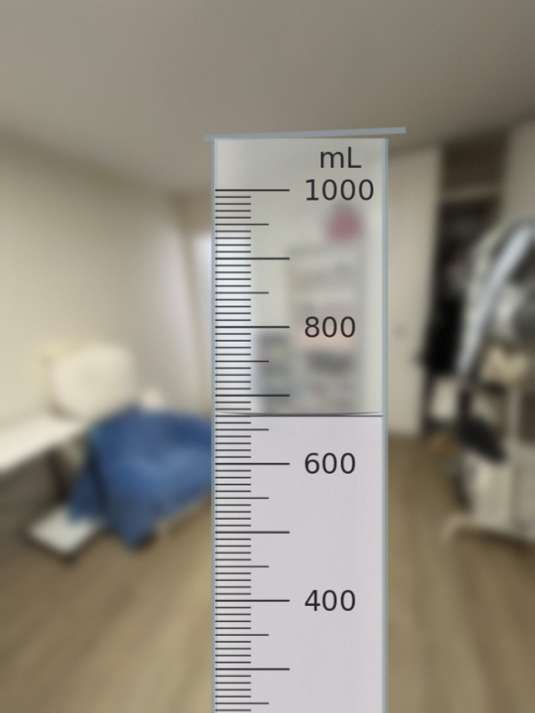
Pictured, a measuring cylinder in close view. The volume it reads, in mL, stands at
670 mL
